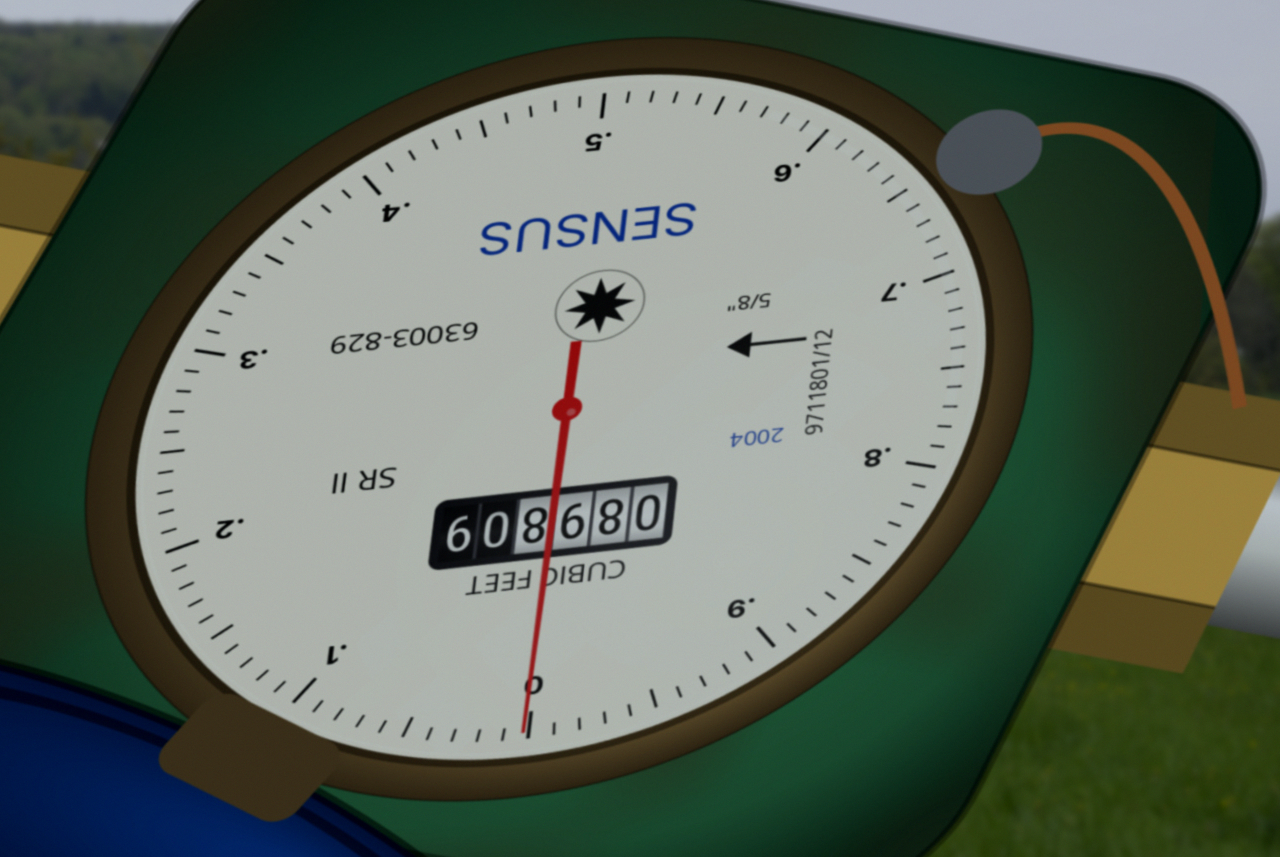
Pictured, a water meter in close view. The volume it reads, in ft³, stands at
89809.00 ft³
